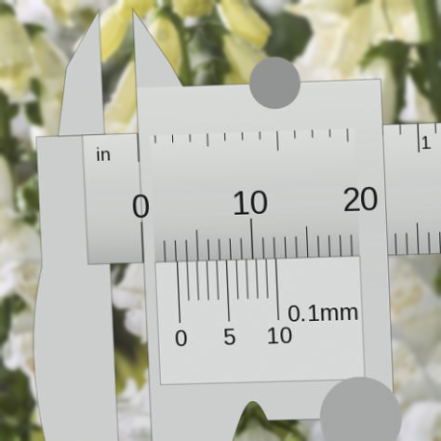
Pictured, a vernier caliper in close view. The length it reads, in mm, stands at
3.1 mm
